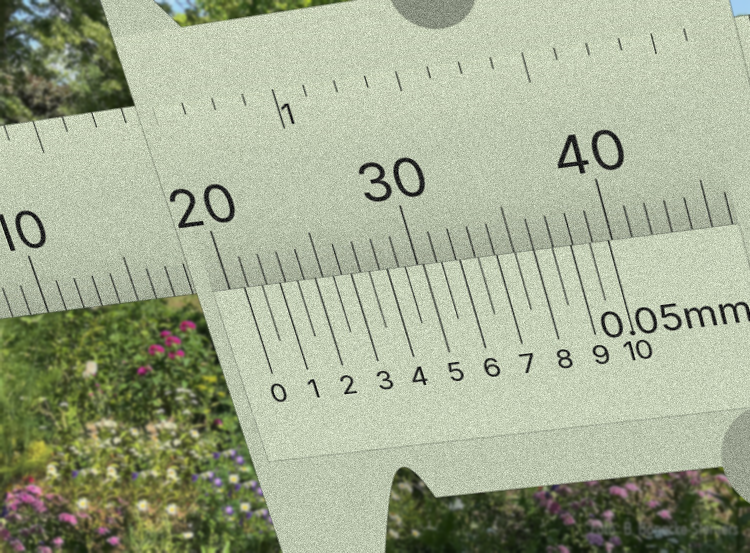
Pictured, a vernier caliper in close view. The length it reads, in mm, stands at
20.8 mm
